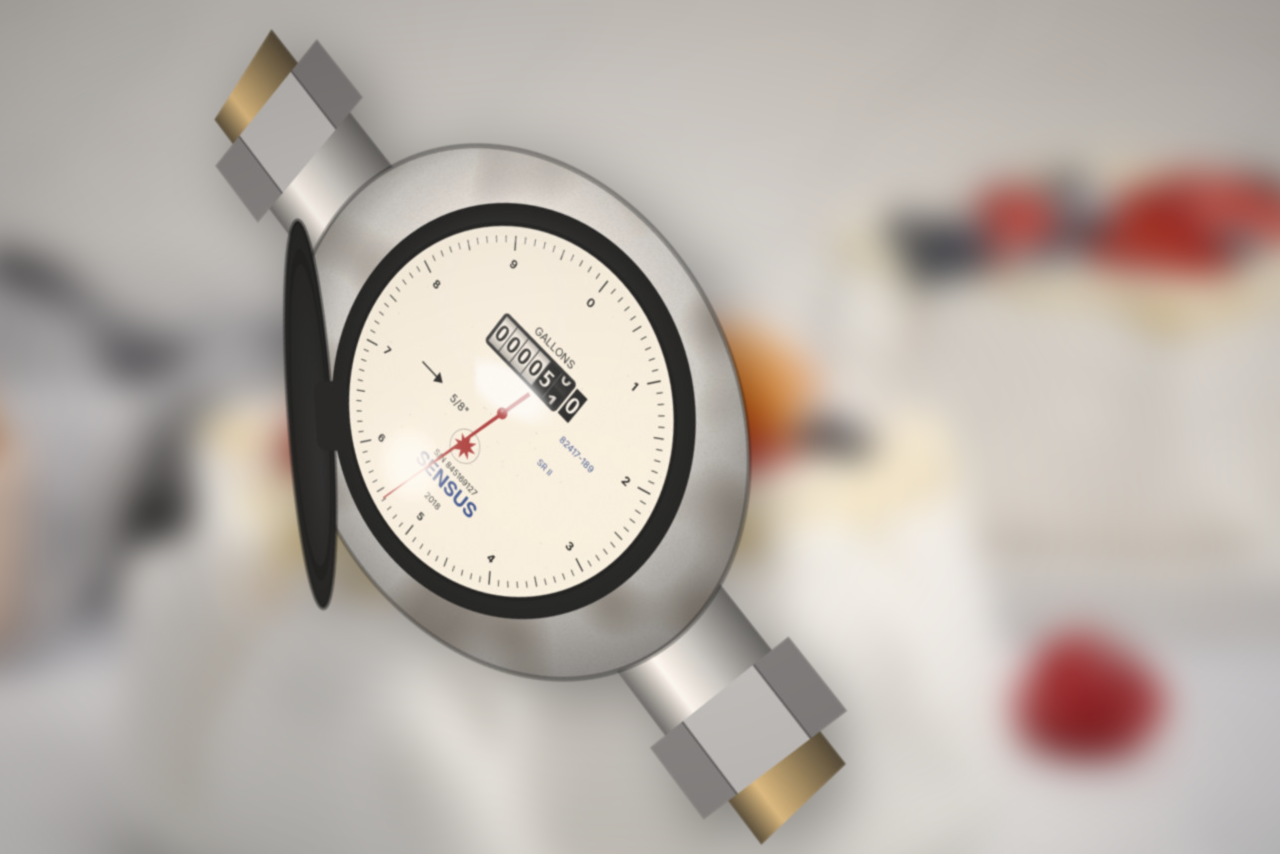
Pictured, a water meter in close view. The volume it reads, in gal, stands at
505.4 gal
